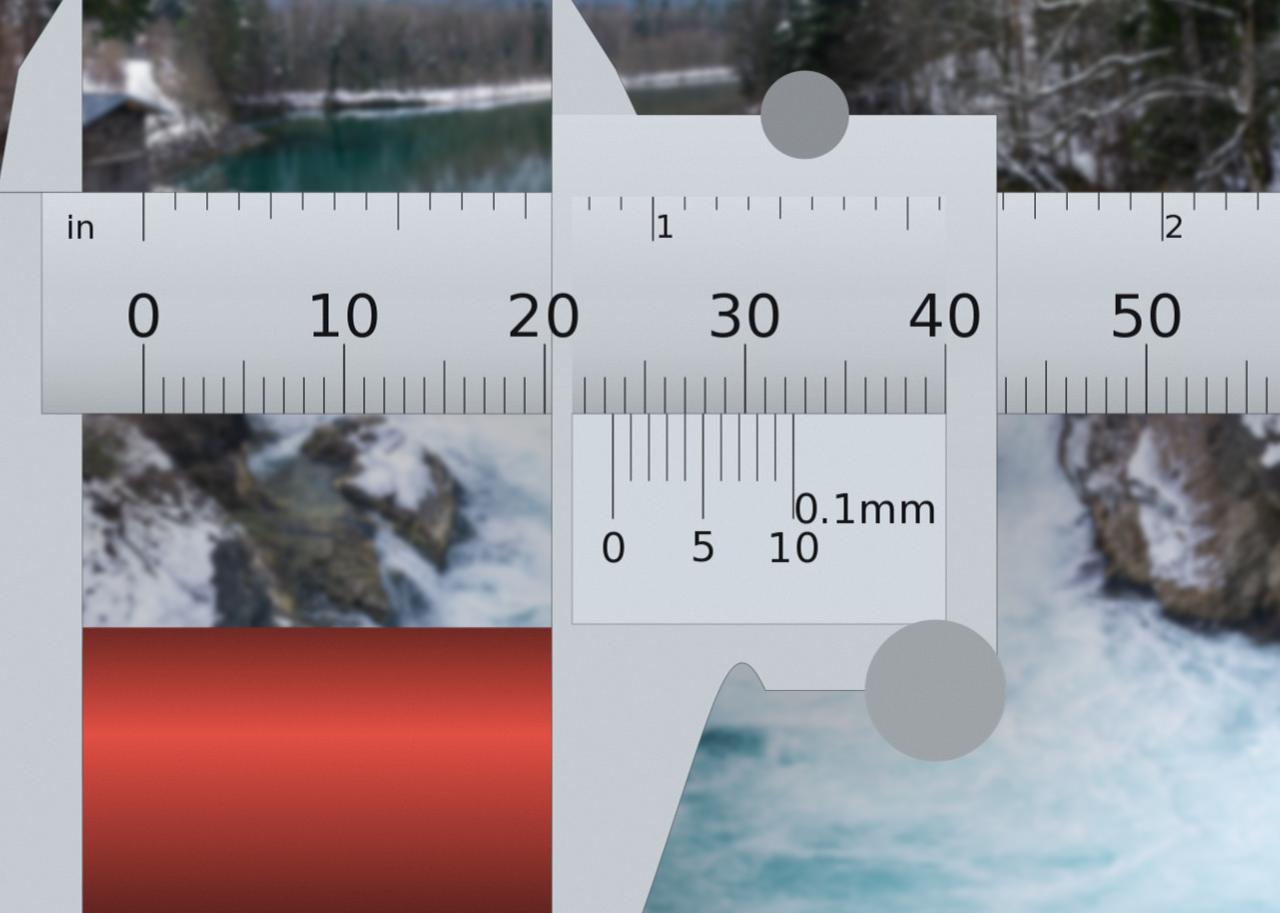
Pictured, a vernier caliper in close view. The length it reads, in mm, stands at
23.4 mm
